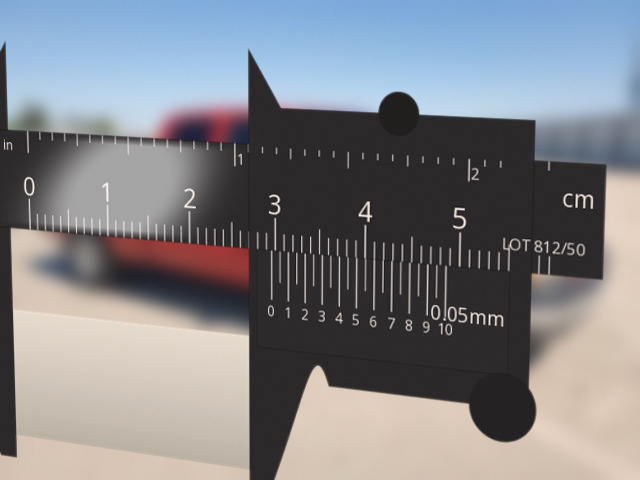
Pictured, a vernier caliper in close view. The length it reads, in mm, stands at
29.6 mm
